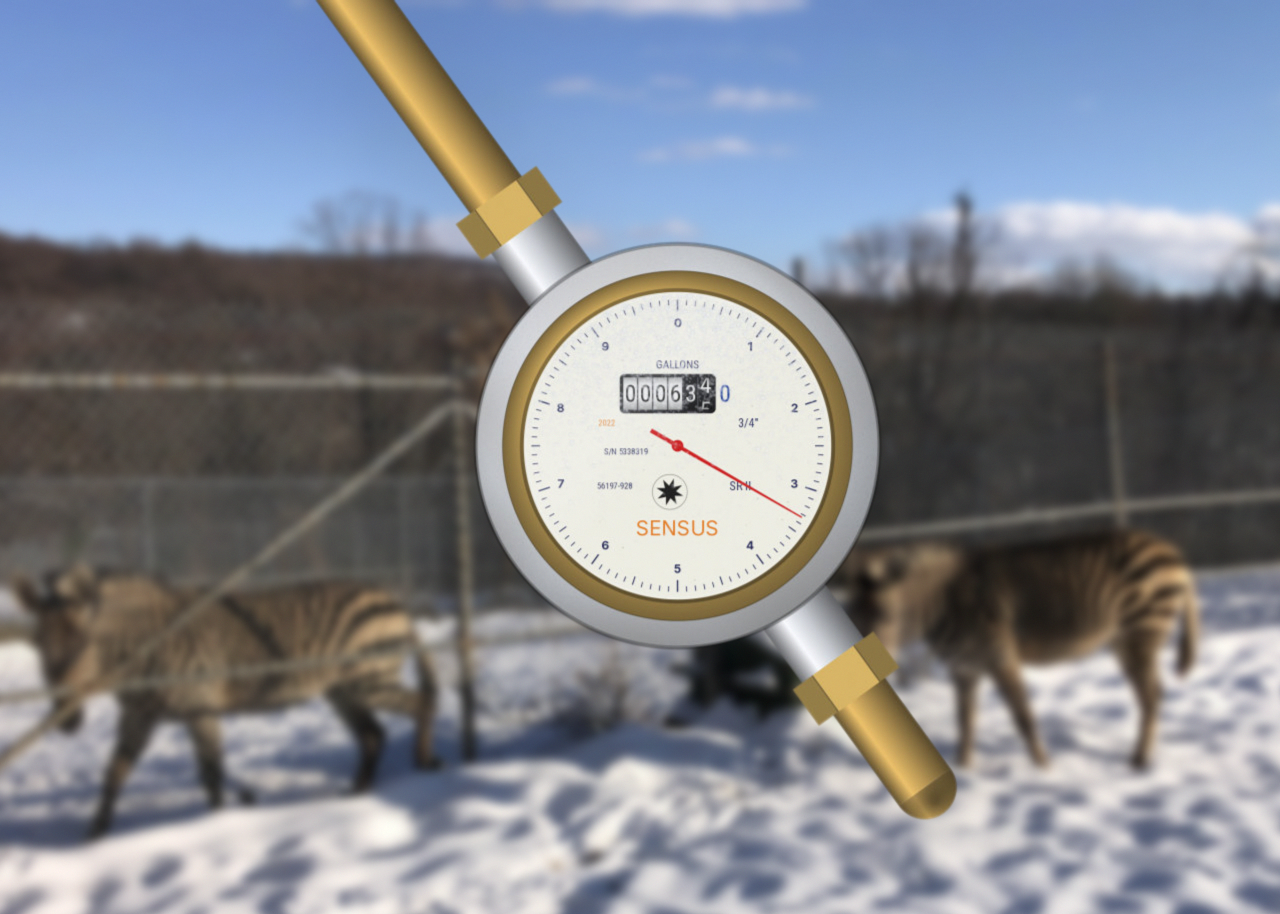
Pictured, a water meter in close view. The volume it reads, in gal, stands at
6343.3 gal
